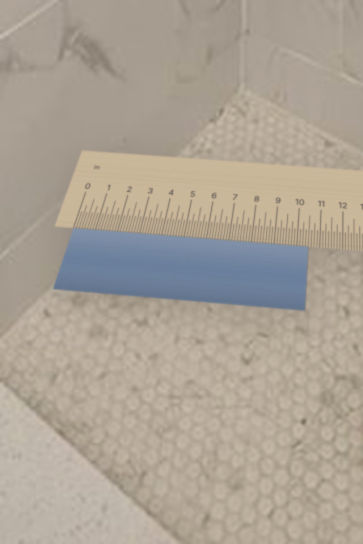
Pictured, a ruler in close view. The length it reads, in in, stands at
10.5 in
